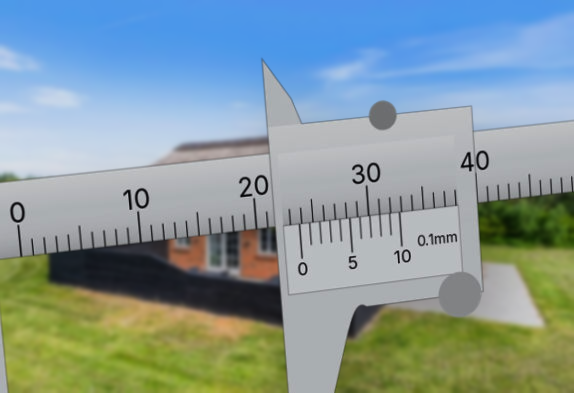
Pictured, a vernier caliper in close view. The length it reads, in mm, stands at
23.8 mm
